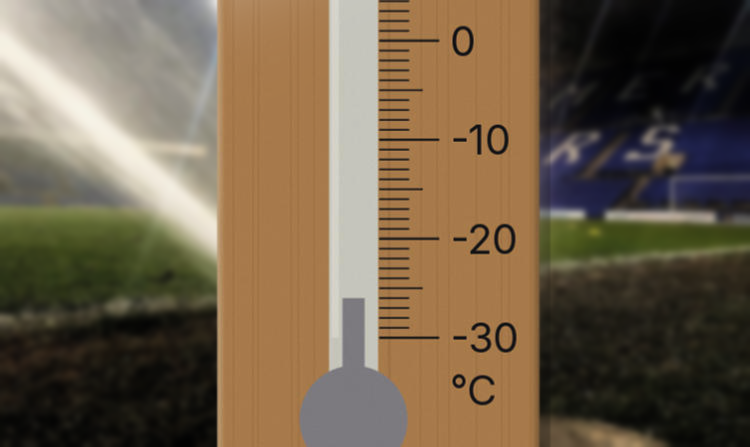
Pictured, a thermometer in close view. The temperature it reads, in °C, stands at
-26 °C
